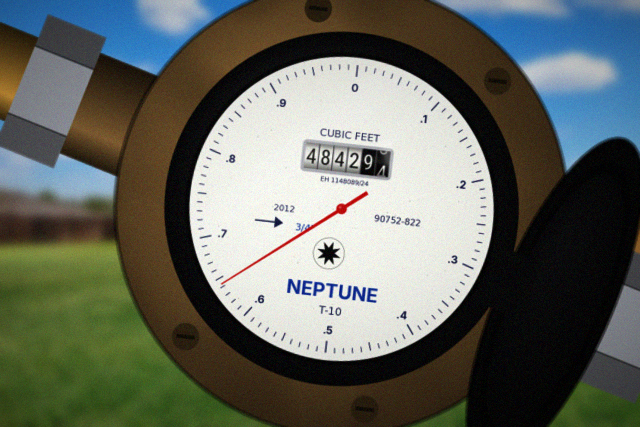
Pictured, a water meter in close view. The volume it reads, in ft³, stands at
484293.64 ft³
